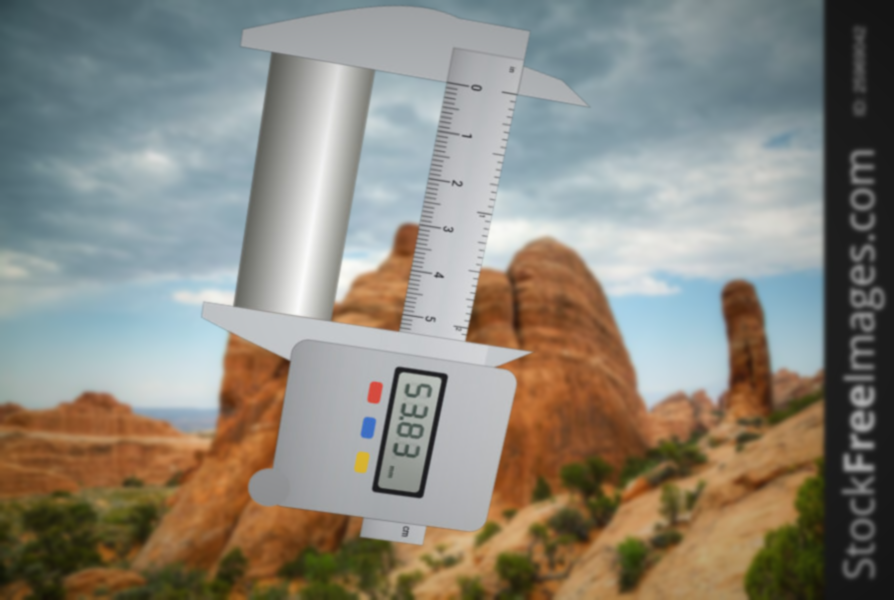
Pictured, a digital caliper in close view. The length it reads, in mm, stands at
53.83 mm
